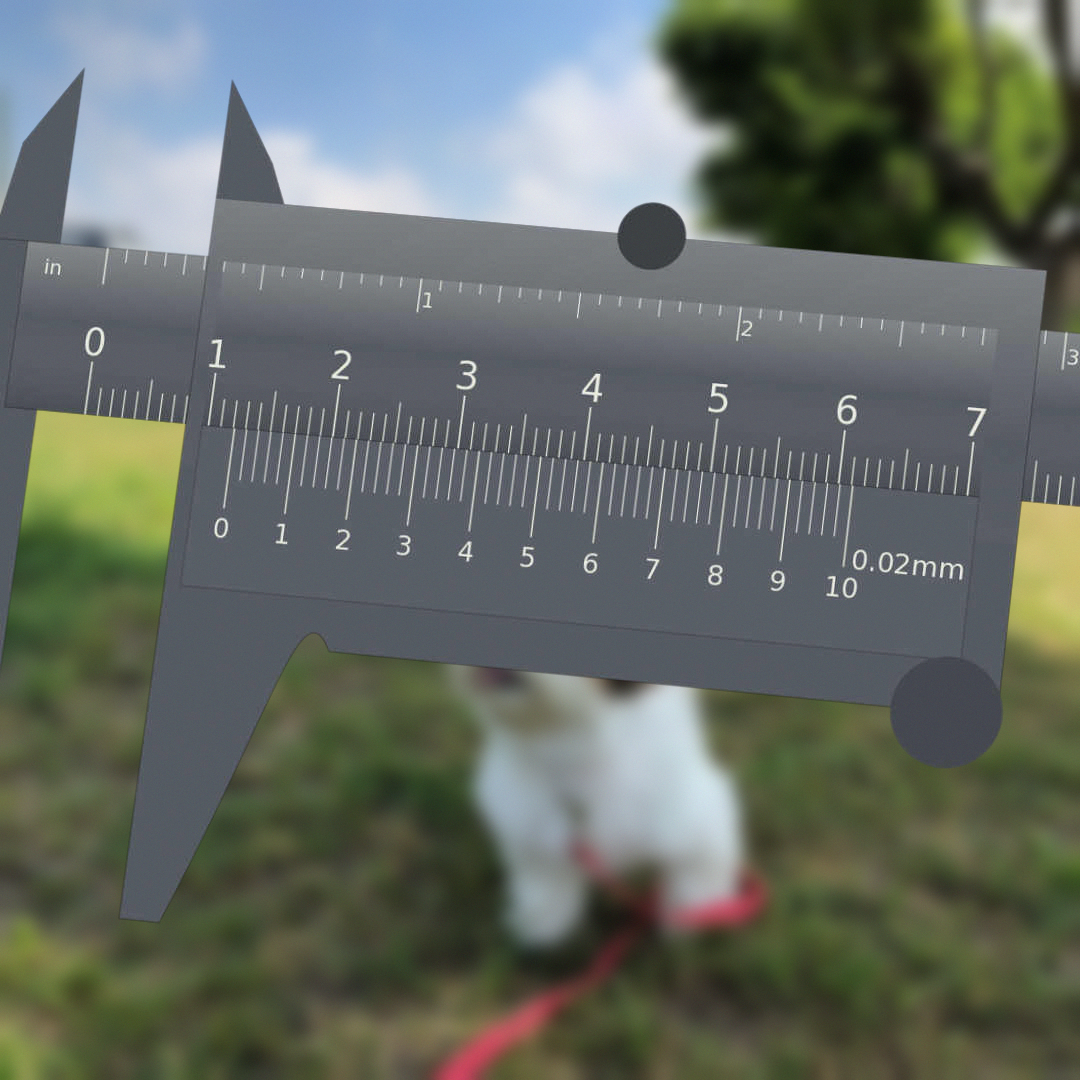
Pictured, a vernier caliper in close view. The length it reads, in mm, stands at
12.1 mm
